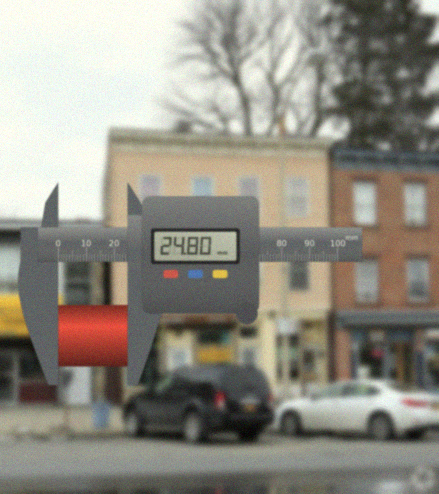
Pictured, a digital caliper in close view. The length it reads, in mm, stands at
24.80 mm
